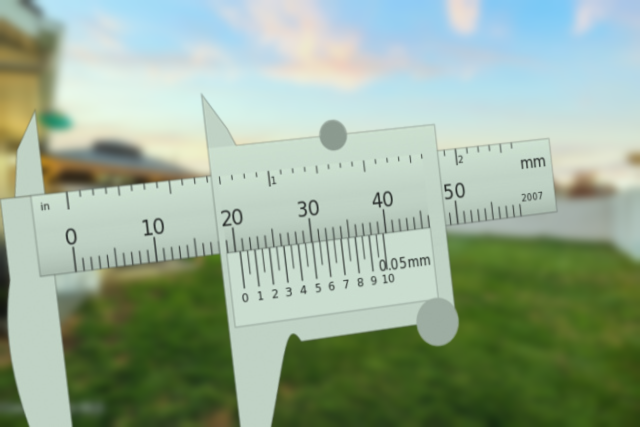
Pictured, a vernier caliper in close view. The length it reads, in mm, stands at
20.6 mm
